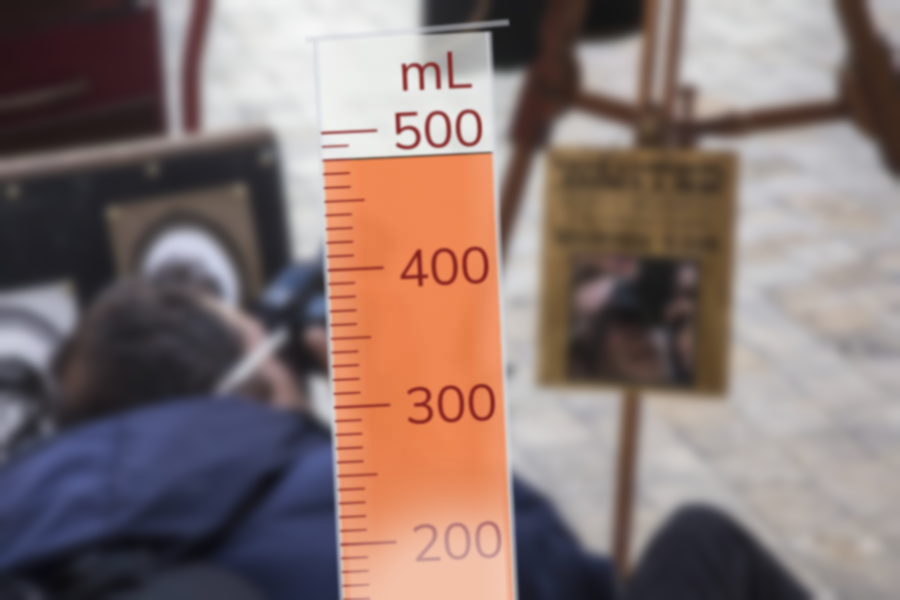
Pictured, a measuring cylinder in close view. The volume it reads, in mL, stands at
480 mL
